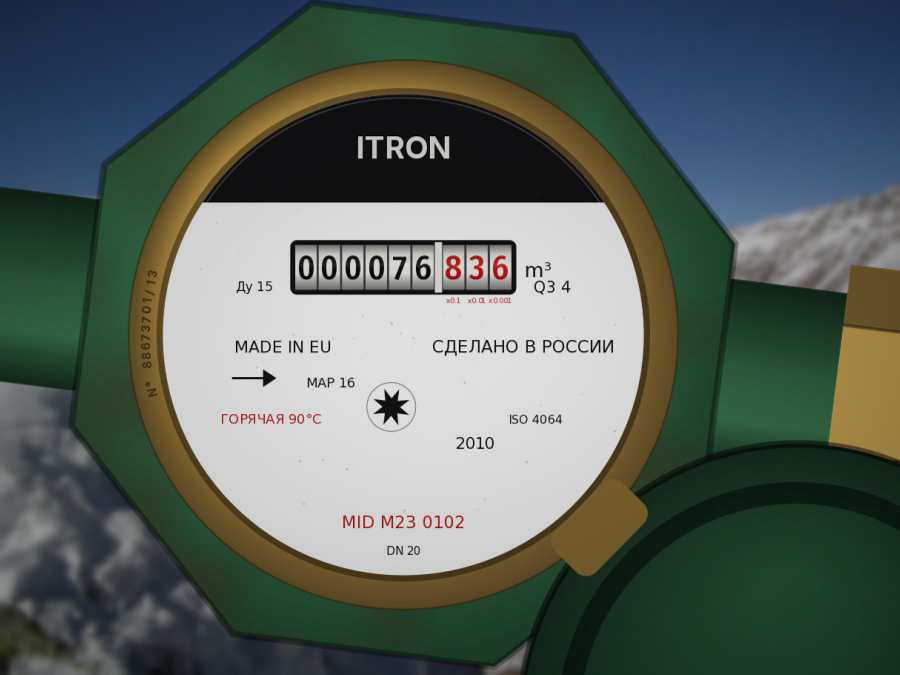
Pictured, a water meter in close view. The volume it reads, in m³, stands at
76.836 m³
